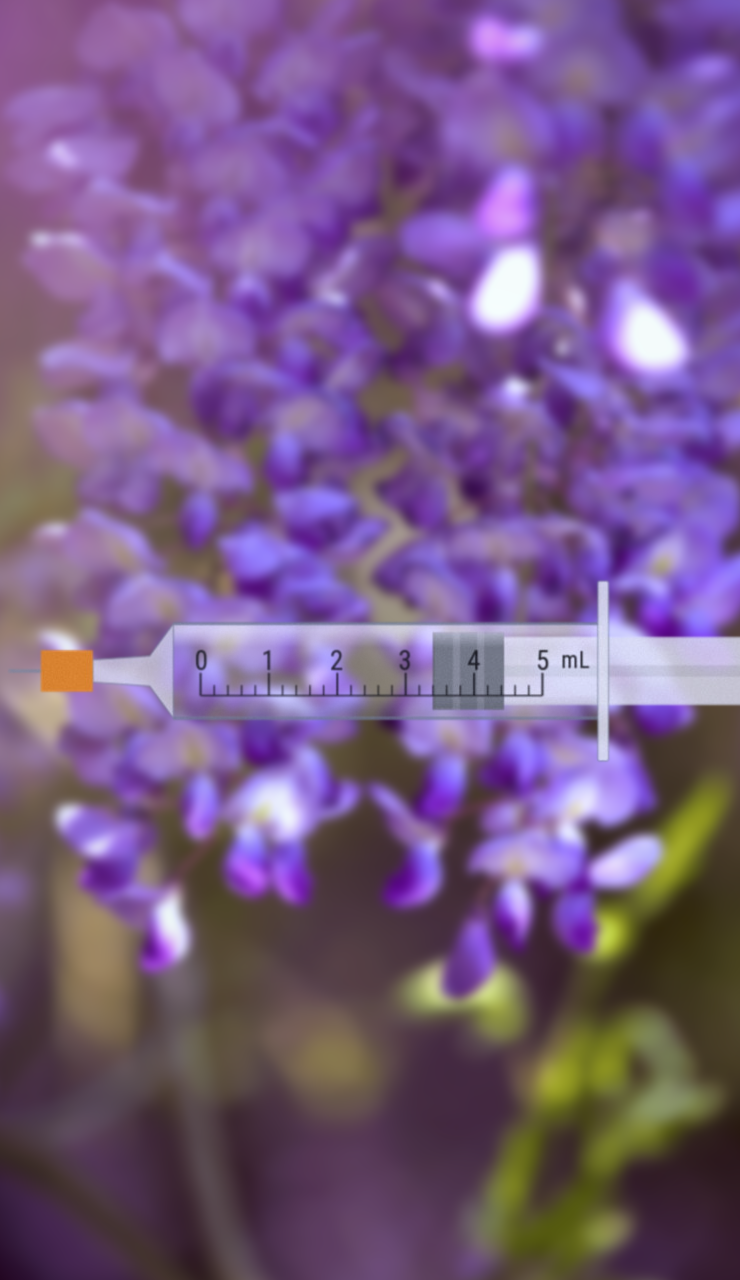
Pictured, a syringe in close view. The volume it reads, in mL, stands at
3.4 mL
